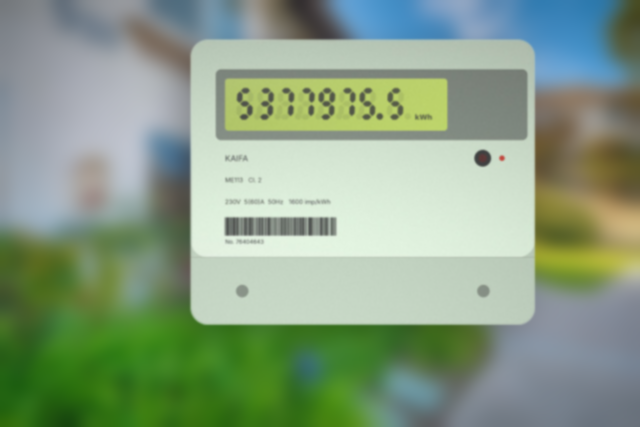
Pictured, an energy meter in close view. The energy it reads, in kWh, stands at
5377975.5 kWh
